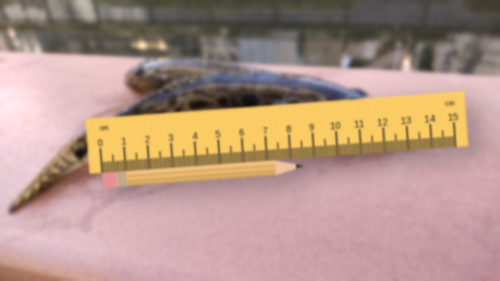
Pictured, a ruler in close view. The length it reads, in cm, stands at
8.5 cm
